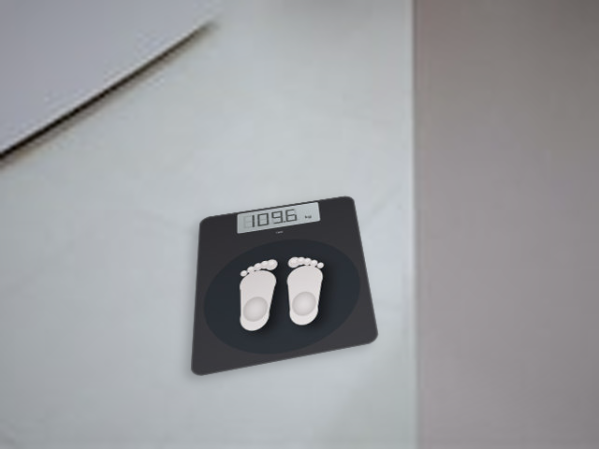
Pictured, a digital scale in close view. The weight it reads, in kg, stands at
109.6 kg
